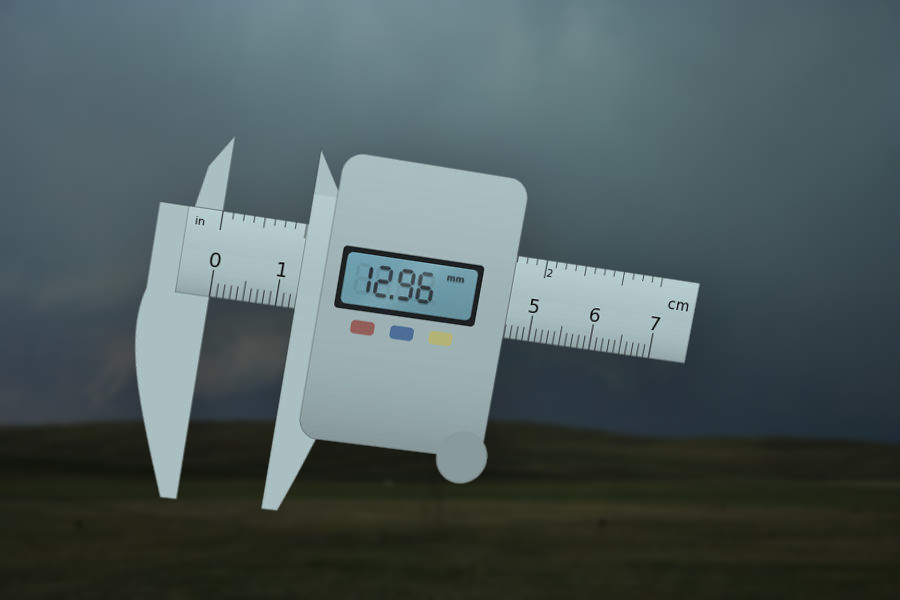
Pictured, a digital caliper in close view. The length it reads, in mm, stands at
12.96 mm
